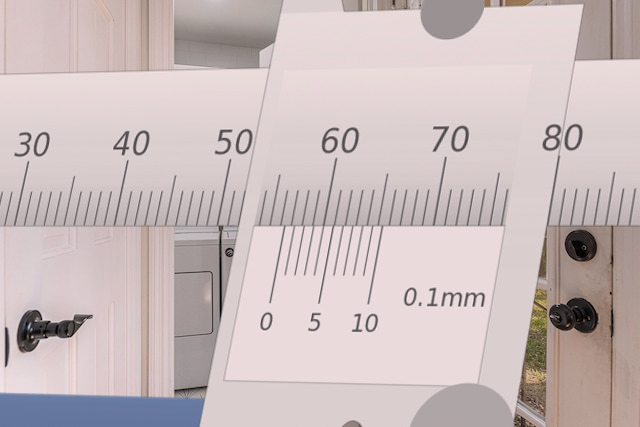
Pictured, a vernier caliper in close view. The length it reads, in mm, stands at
56.4 mm
